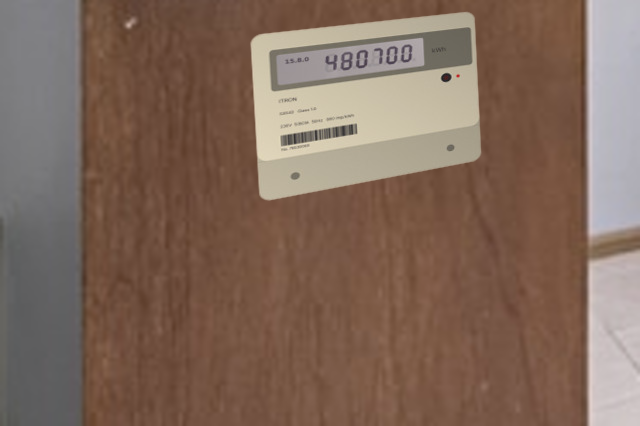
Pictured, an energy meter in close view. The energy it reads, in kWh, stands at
480700 kWh
